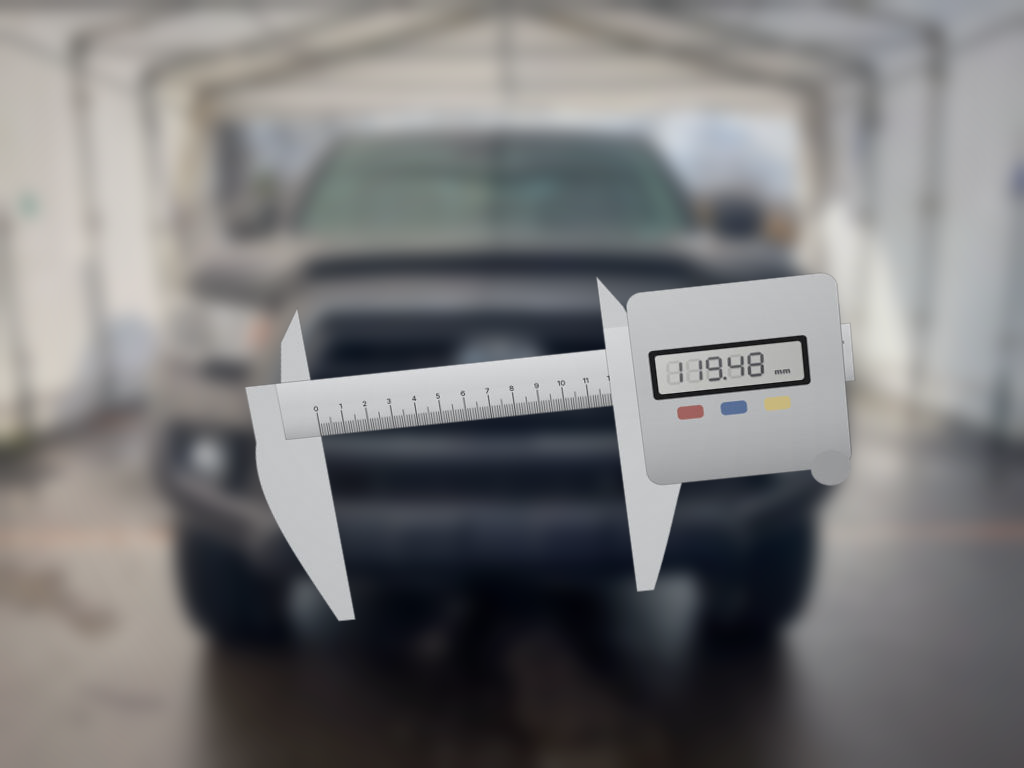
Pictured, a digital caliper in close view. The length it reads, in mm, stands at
119.48 mm
